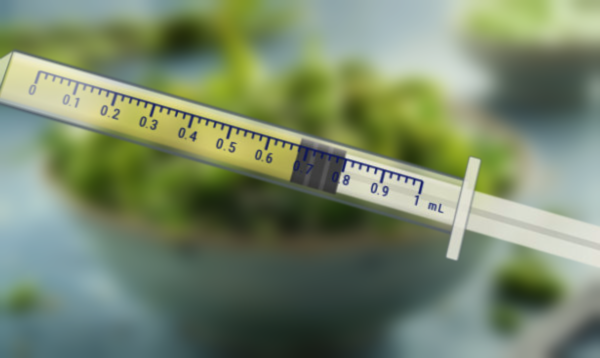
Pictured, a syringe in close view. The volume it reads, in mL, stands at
0.68 mL
